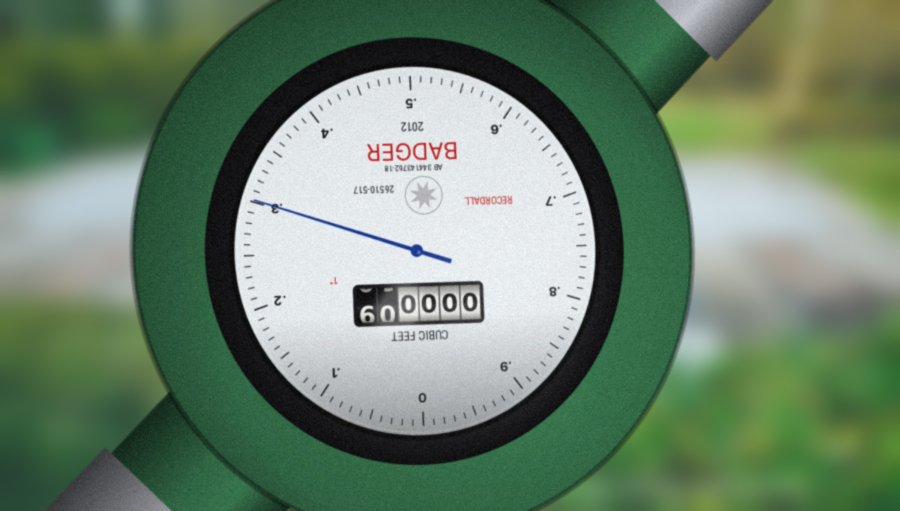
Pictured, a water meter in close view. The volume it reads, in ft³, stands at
9.30 ft³
